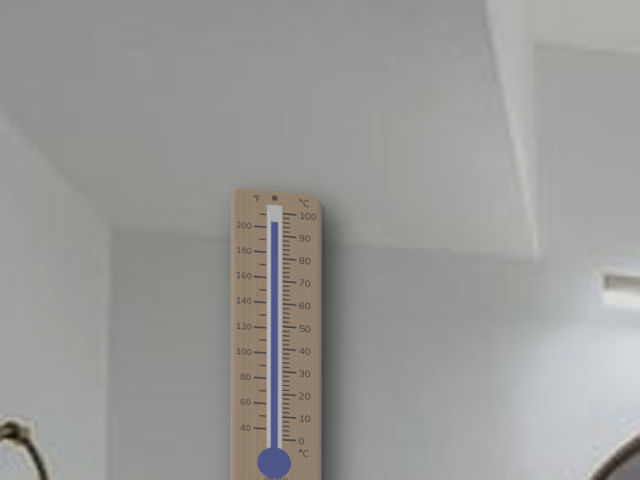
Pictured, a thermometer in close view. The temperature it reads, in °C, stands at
96 °C
